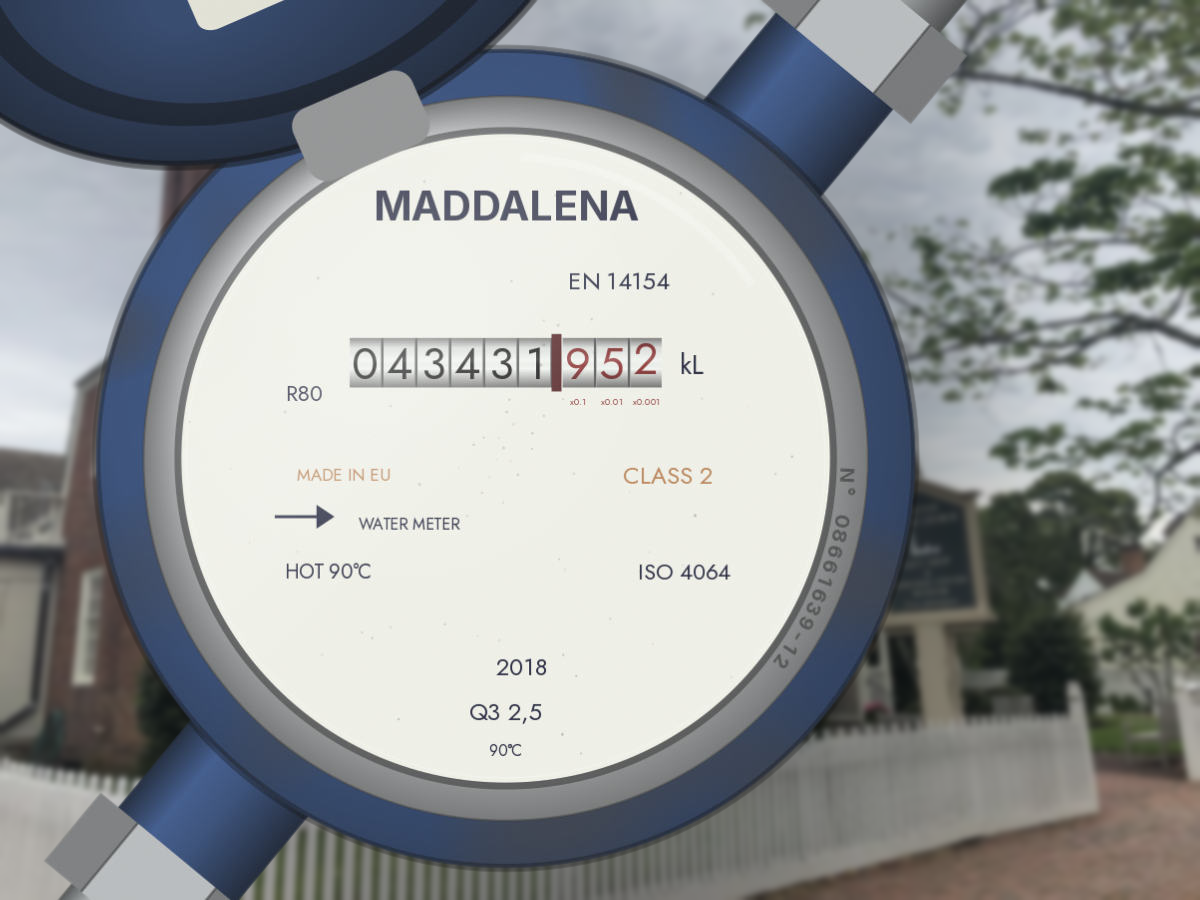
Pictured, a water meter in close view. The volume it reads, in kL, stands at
43431.952 kL
